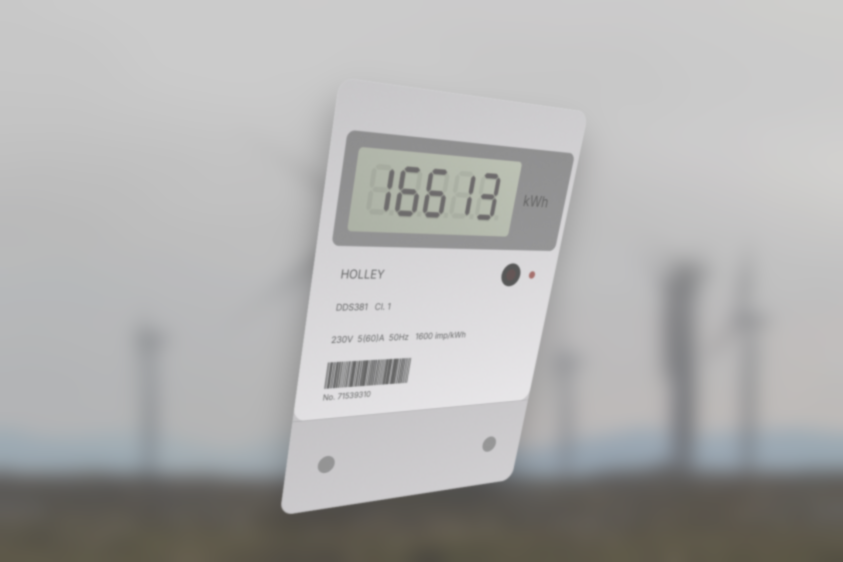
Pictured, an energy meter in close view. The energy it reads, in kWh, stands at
16613 kWh
